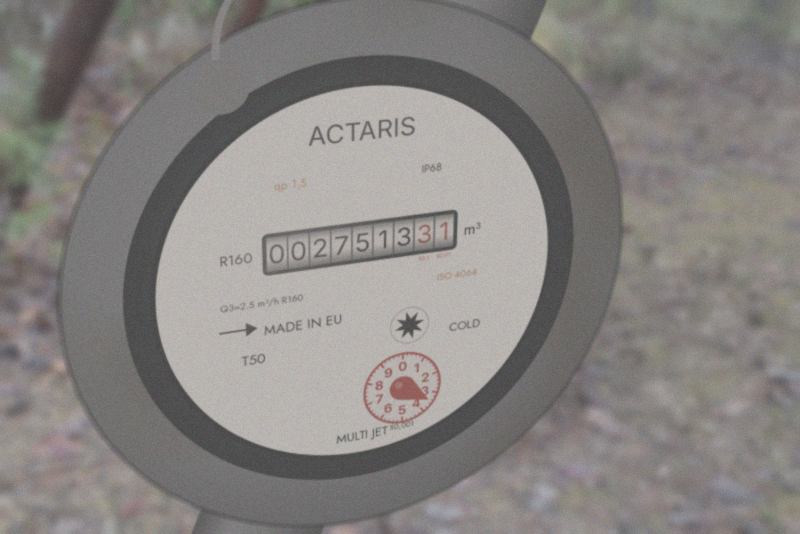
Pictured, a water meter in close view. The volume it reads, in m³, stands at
27513.313 m³
